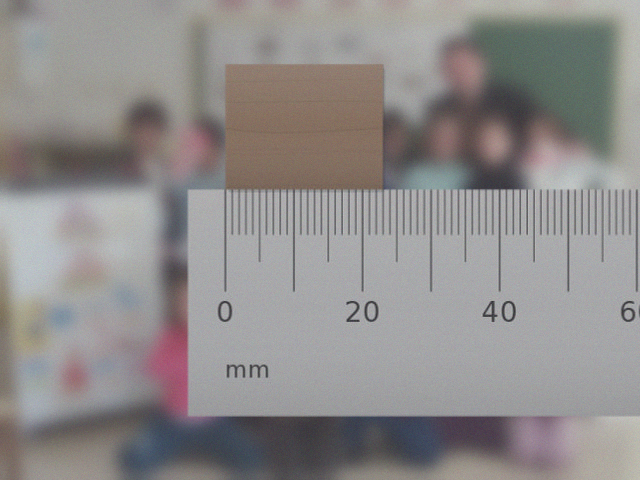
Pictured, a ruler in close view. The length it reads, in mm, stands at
23 mm
